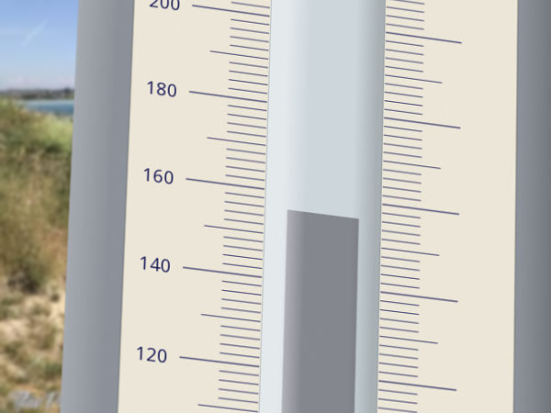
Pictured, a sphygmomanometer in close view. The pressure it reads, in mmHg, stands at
156 mmHg
